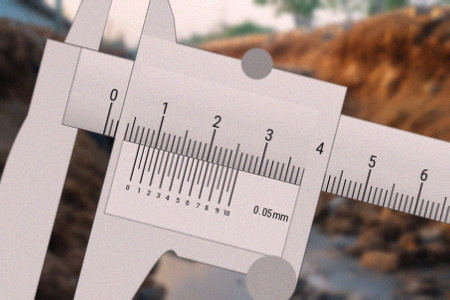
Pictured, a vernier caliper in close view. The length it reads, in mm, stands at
7.0 mm
